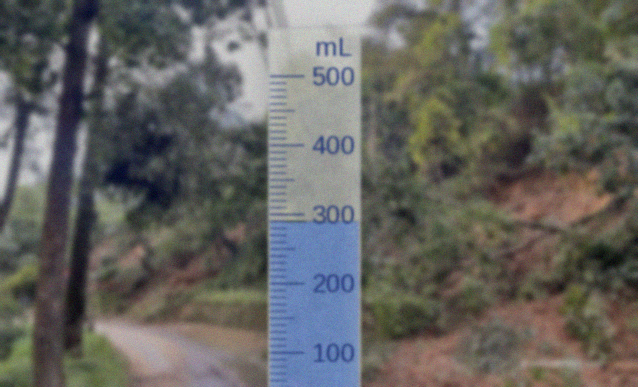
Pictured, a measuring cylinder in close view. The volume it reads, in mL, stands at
290 mL
